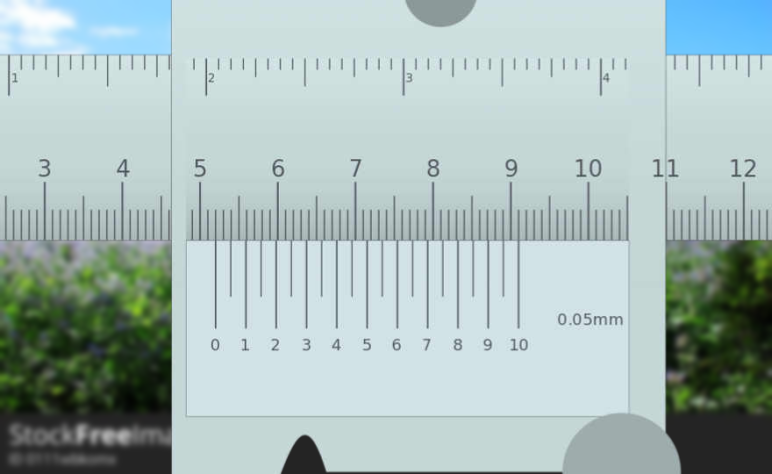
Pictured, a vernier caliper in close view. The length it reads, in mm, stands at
52.0 mm
